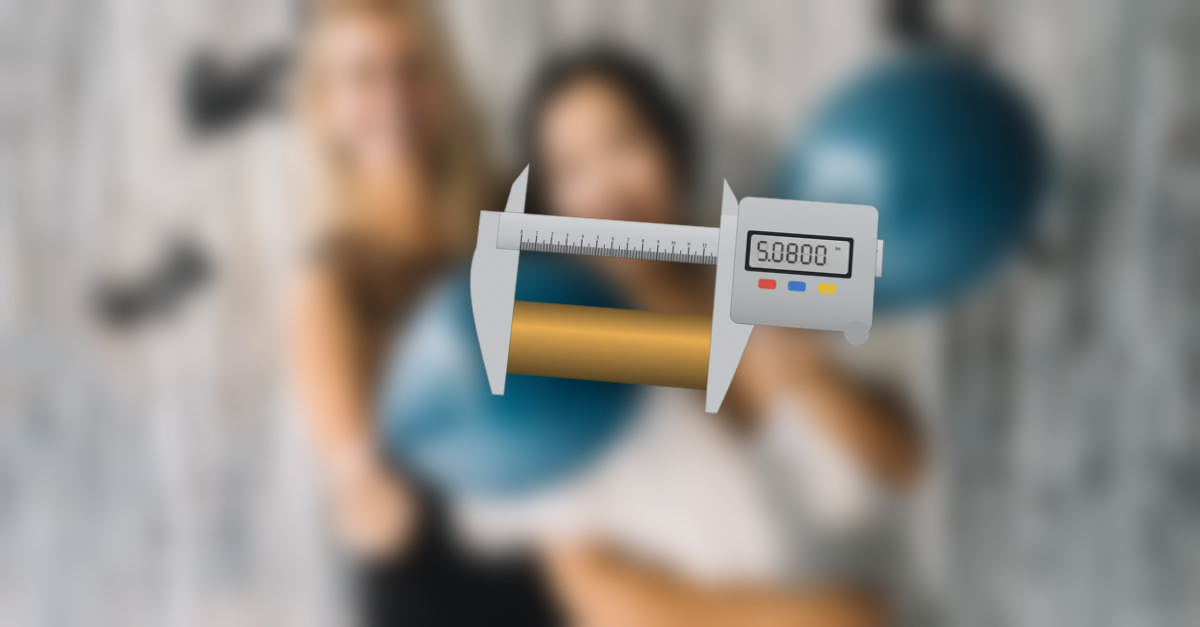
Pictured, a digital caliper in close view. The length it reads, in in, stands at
5.0800 in
